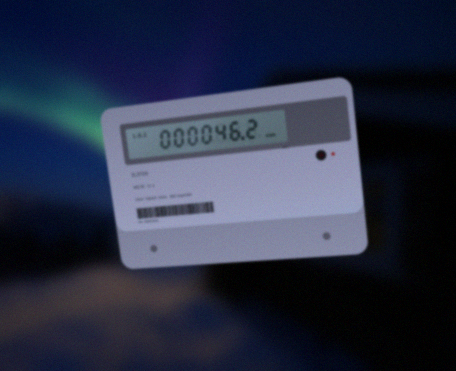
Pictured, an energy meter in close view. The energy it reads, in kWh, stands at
46.2 kWh
